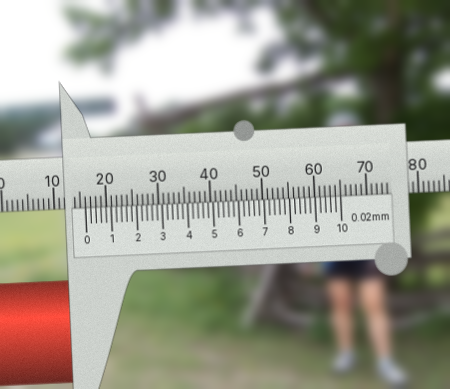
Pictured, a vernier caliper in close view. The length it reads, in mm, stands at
16.0 mm
